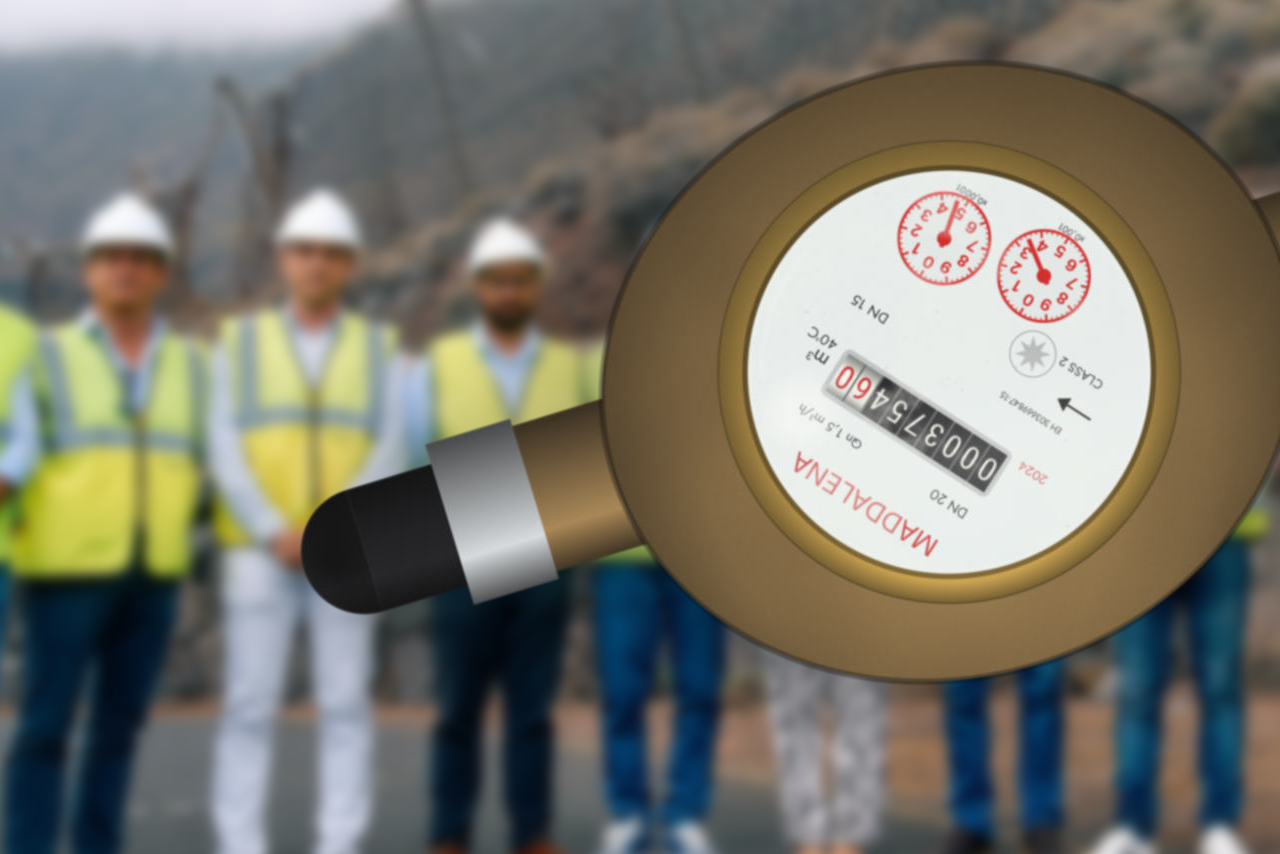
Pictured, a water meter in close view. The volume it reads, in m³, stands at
3754.6034 m³
